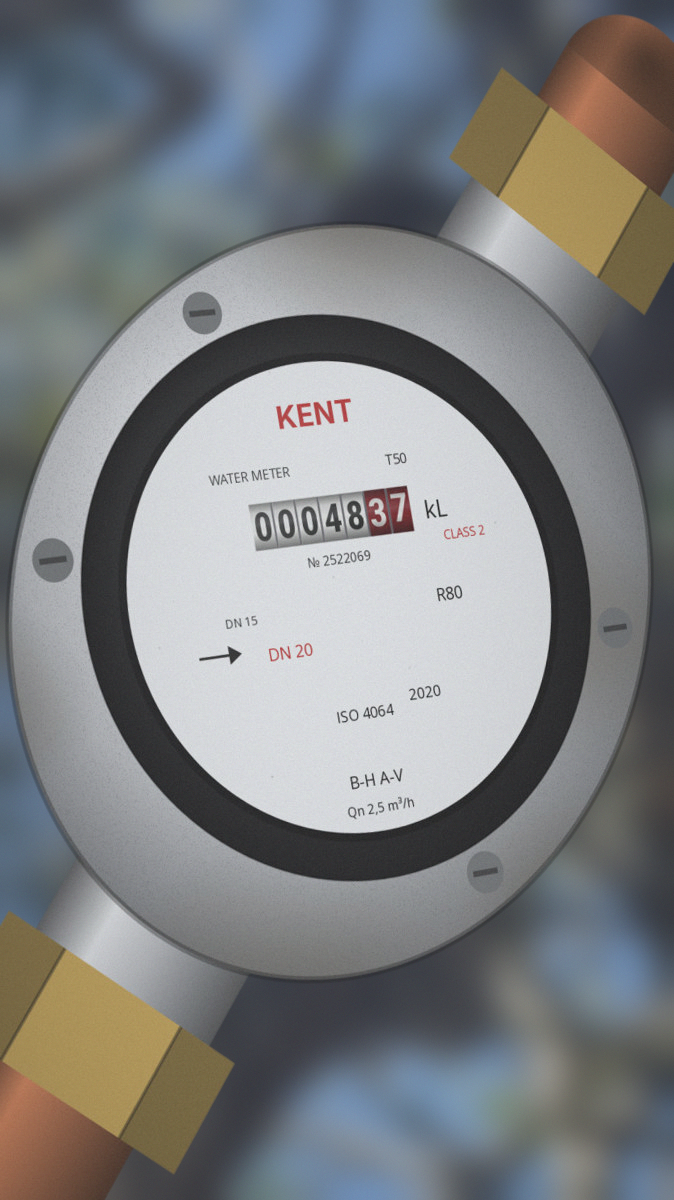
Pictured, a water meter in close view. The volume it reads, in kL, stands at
48.37 kL
